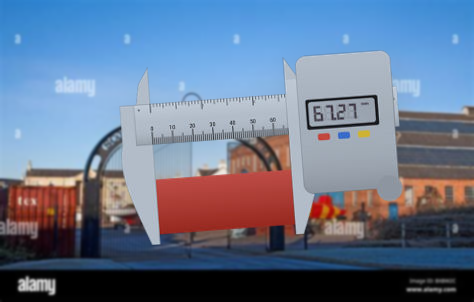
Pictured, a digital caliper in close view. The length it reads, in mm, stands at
67.27 mm
